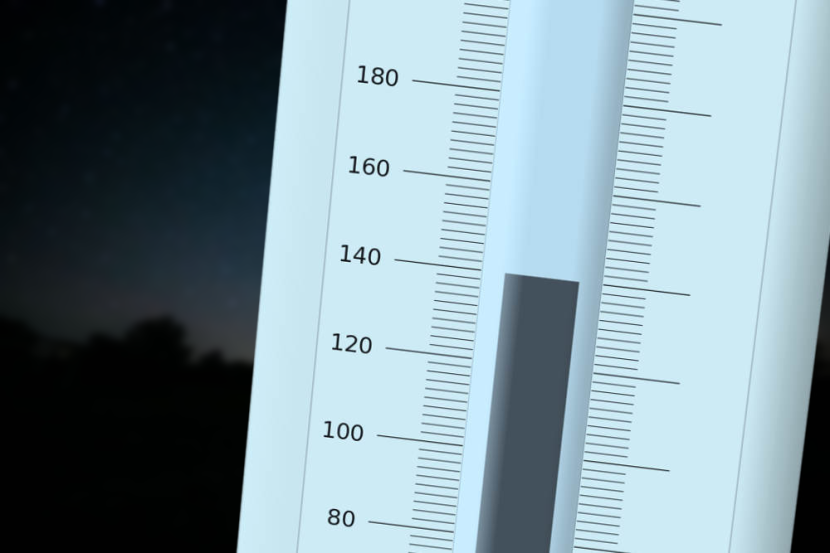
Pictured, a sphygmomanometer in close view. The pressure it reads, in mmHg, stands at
140 mmHg
